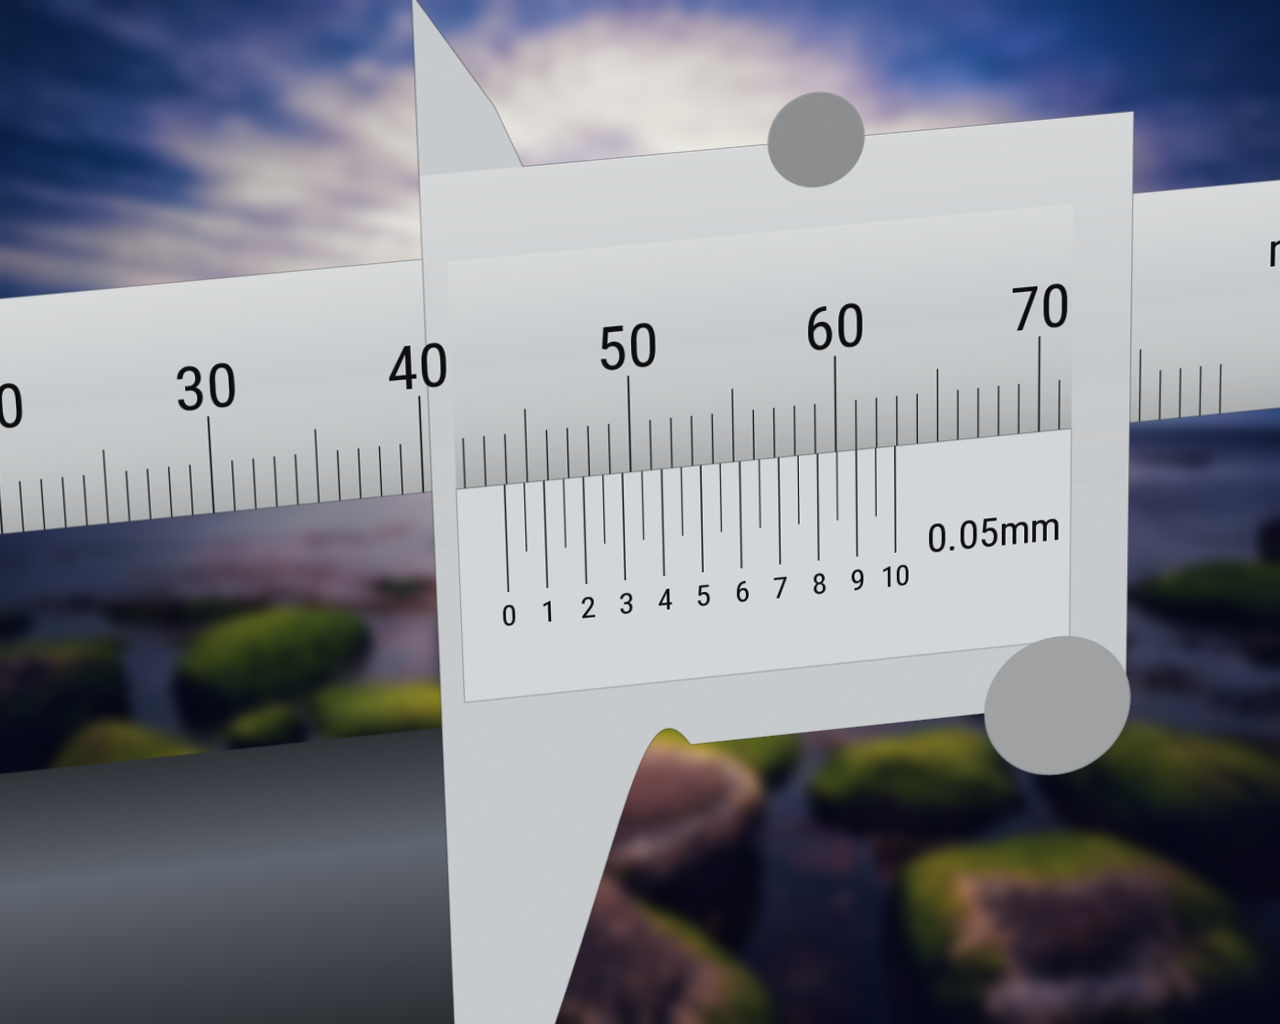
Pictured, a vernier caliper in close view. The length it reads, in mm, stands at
43.9 mm
